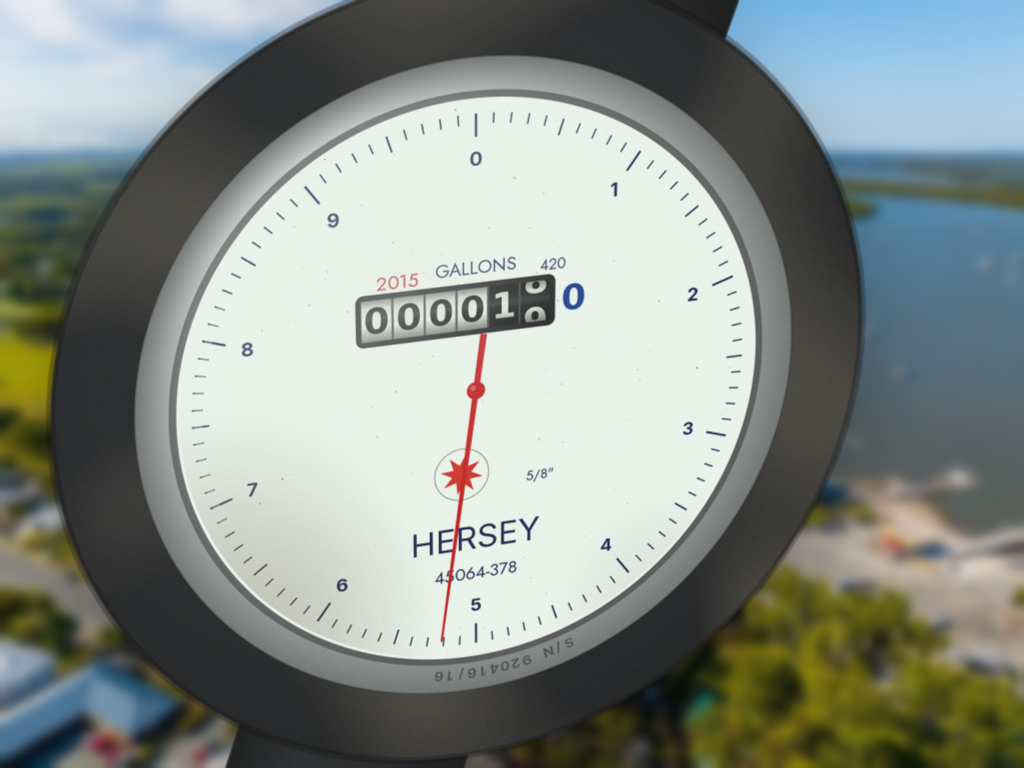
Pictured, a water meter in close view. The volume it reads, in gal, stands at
185.2 gal
